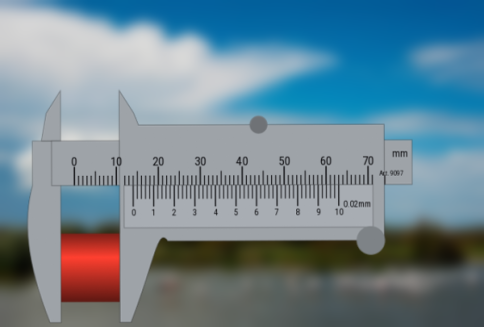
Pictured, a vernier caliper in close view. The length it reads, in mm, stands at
14.0 mm
